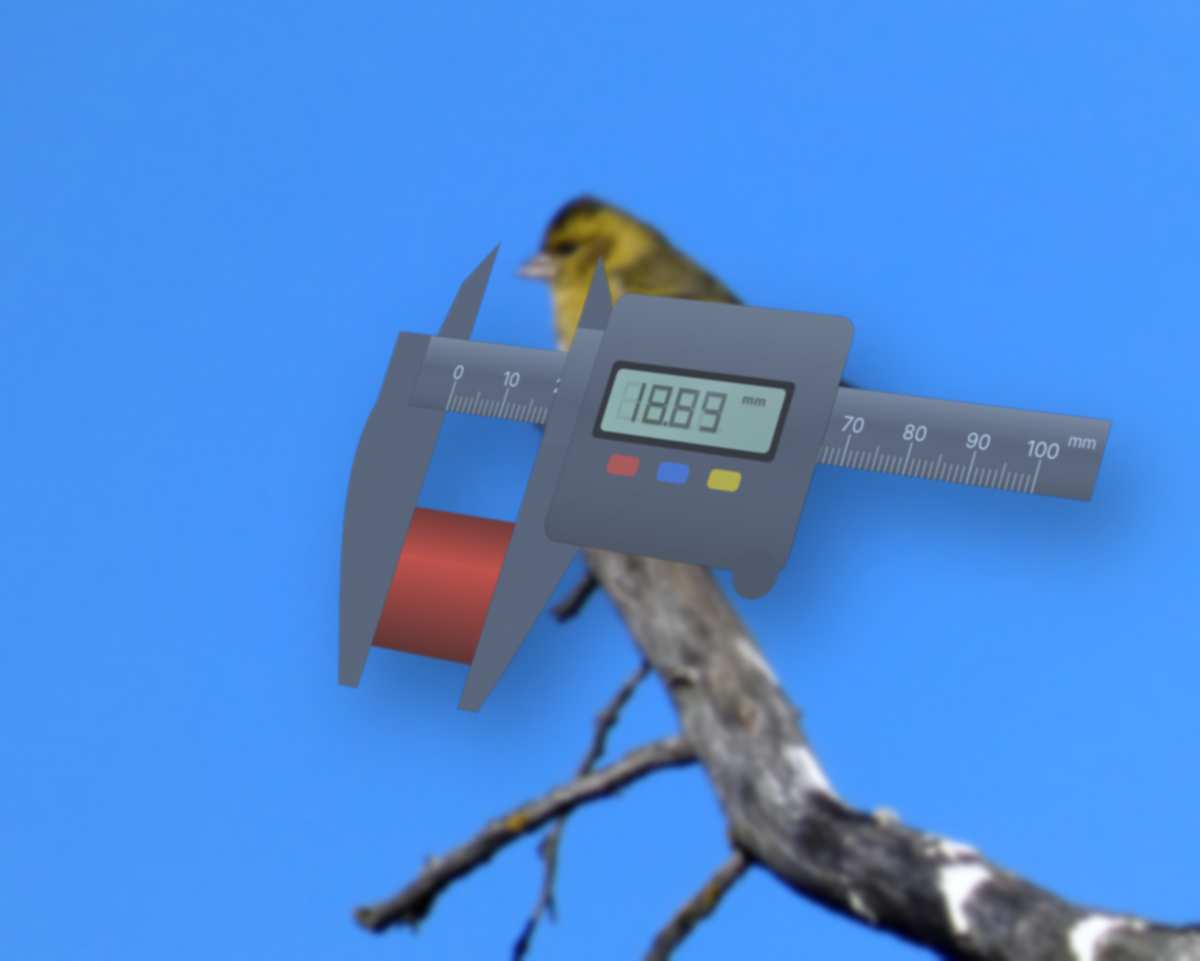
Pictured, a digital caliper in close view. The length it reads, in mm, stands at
18.89 mm
